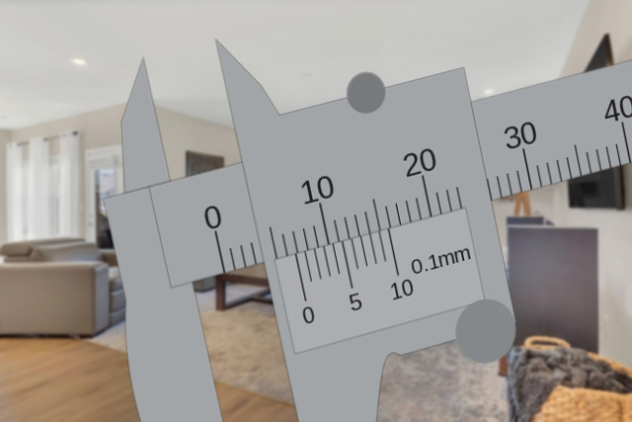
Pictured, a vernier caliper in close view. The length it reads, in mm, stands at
6.8 mm
